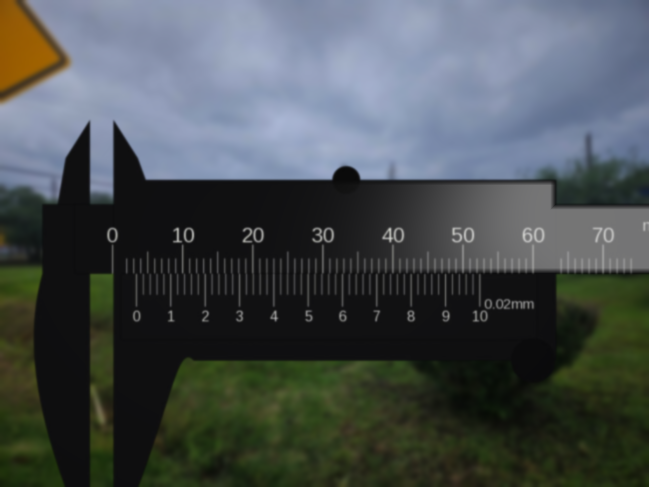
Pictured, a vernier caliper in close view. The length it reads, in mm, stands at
3.4 mm
